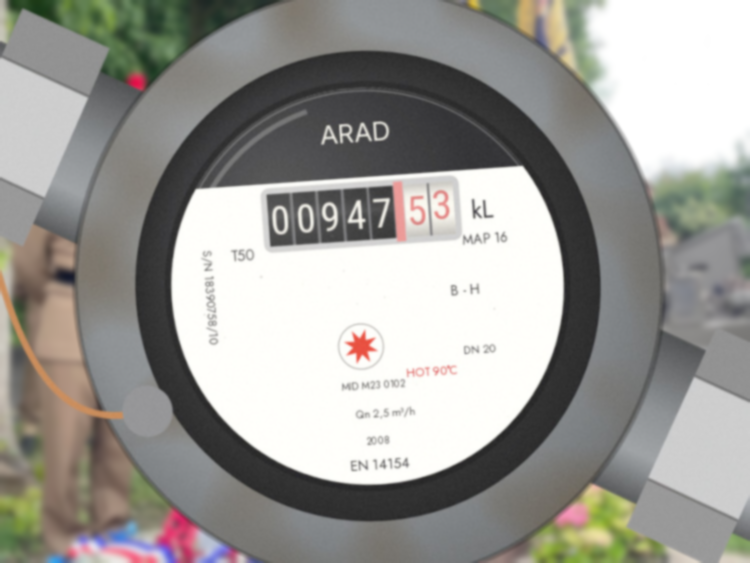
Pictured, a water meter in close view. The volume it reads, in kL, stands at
947.53 kL
